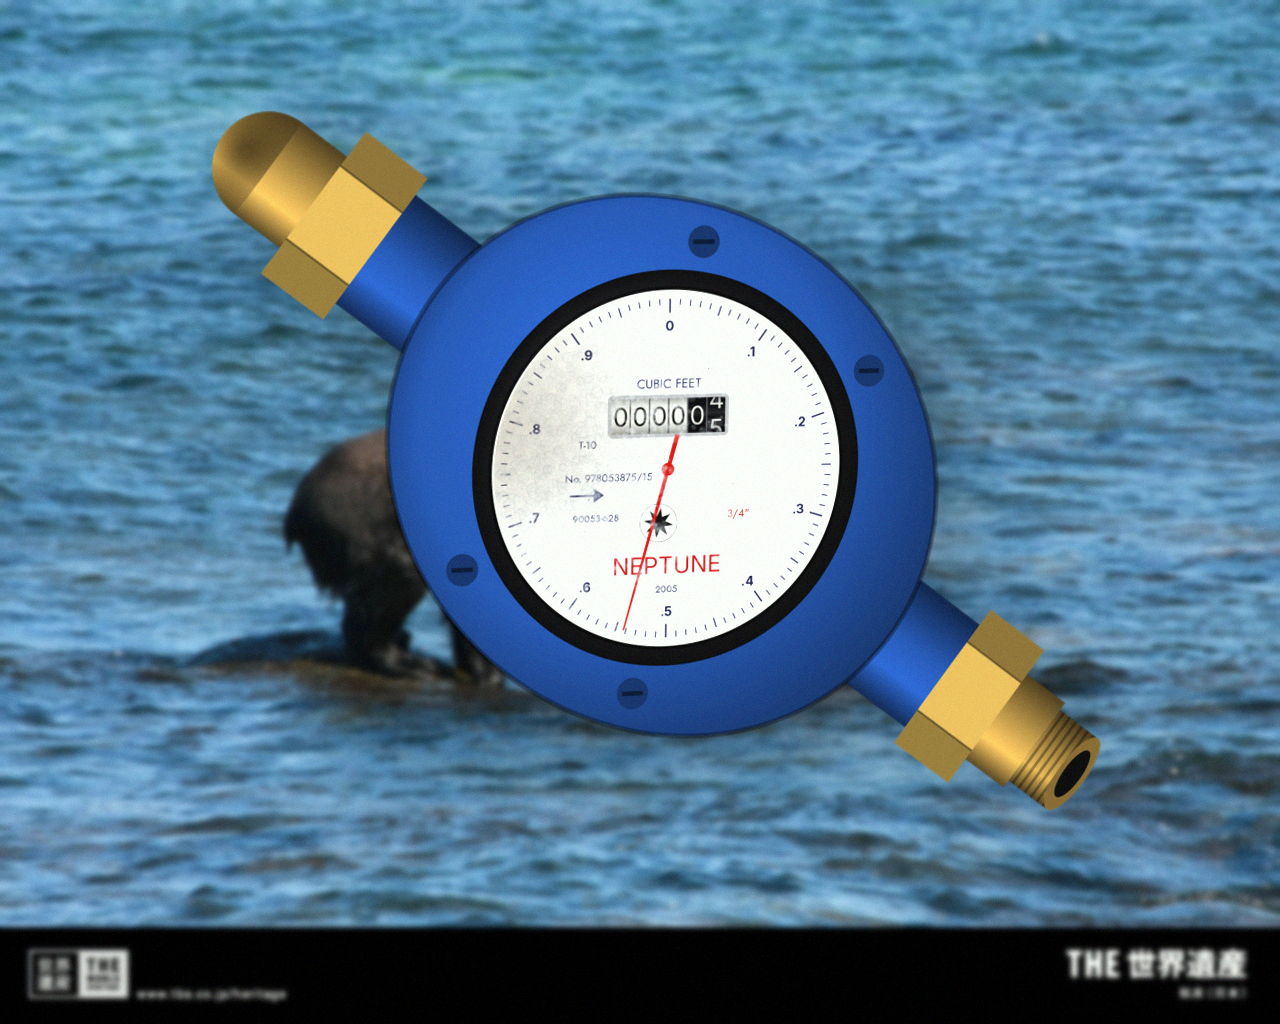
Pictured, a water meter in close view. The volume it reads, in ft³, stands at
4.54 ft³
